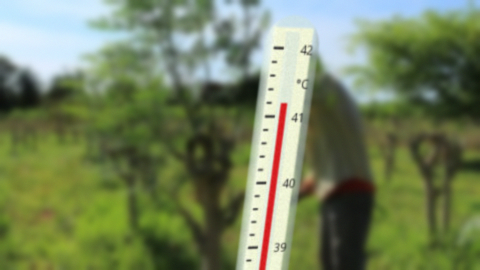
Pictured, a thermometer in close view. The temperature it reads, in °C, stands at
41.2 °C
